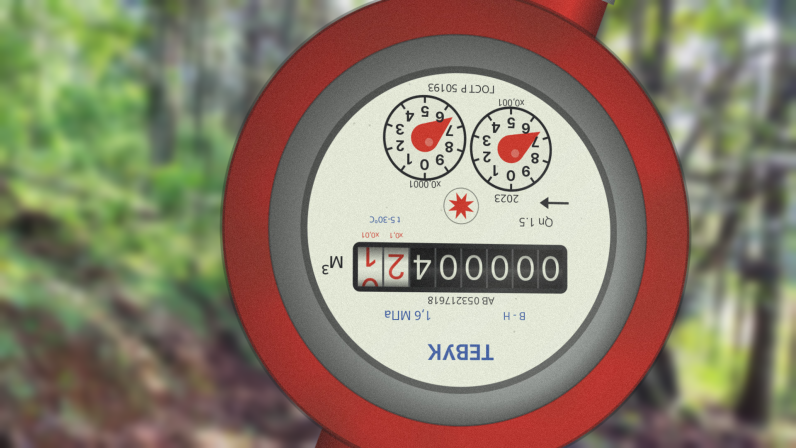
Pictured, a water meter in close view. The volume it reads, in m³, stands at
4.2066 m³
